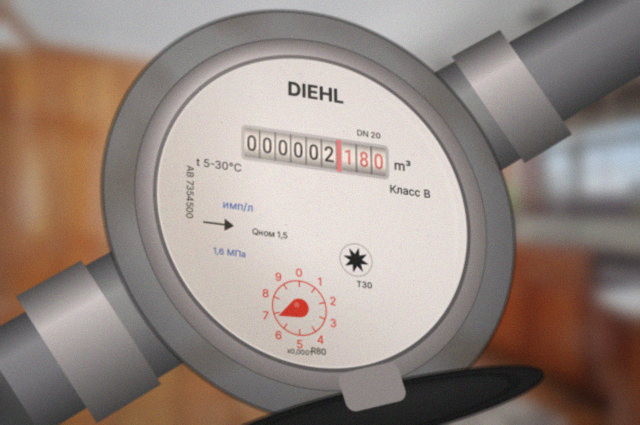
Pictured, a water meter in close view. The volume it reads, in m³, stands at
2.1806 m³
